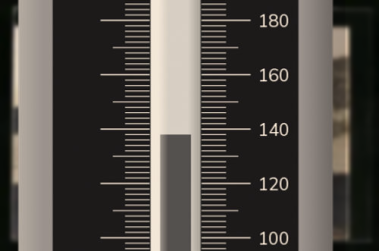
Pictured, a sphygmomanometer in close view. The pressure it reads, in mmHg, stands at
138 mmHg
